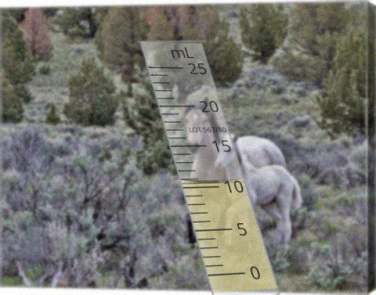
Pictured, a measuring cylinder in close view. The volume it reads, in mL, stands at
10.5 mL
